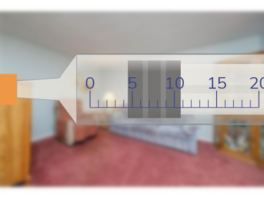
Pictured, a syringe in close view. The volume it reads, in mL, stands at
4.5 mL
